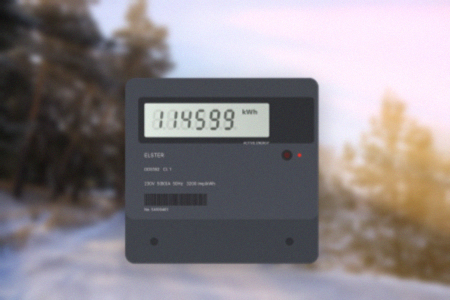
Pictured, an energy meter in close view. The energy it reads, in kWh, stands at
114599 kWh
